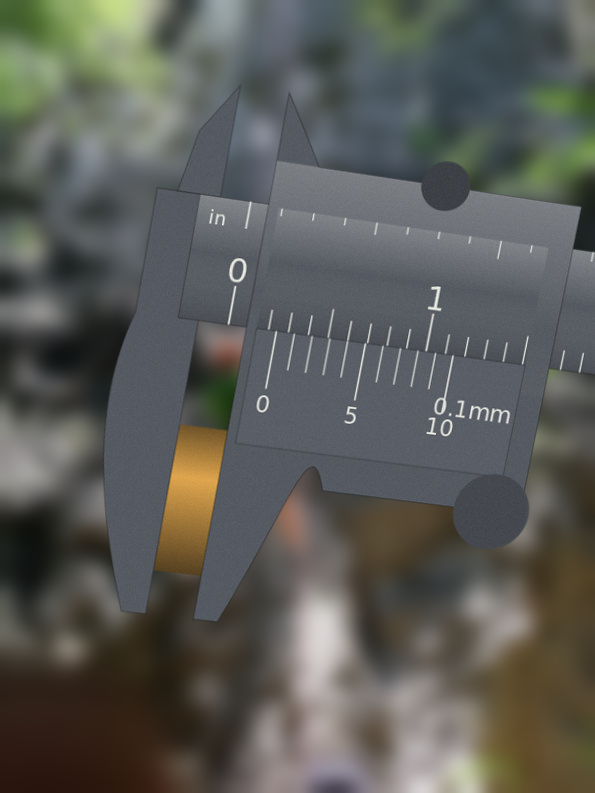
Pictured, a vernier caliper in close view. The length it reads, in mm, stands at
2.4 mm
